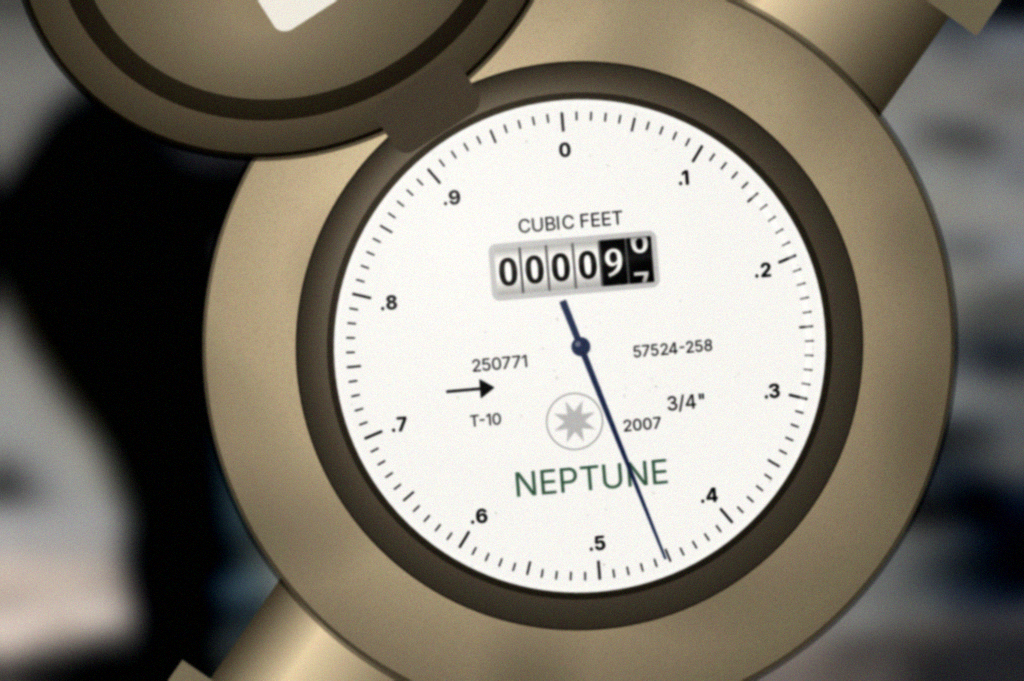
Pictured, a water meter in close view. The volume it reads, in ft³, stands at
96.45 ft³
